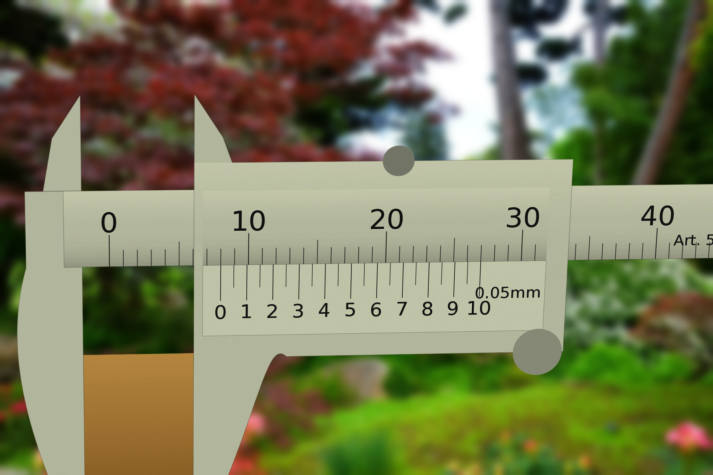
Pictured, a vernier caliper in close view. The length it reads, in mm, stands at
8.0 mm
